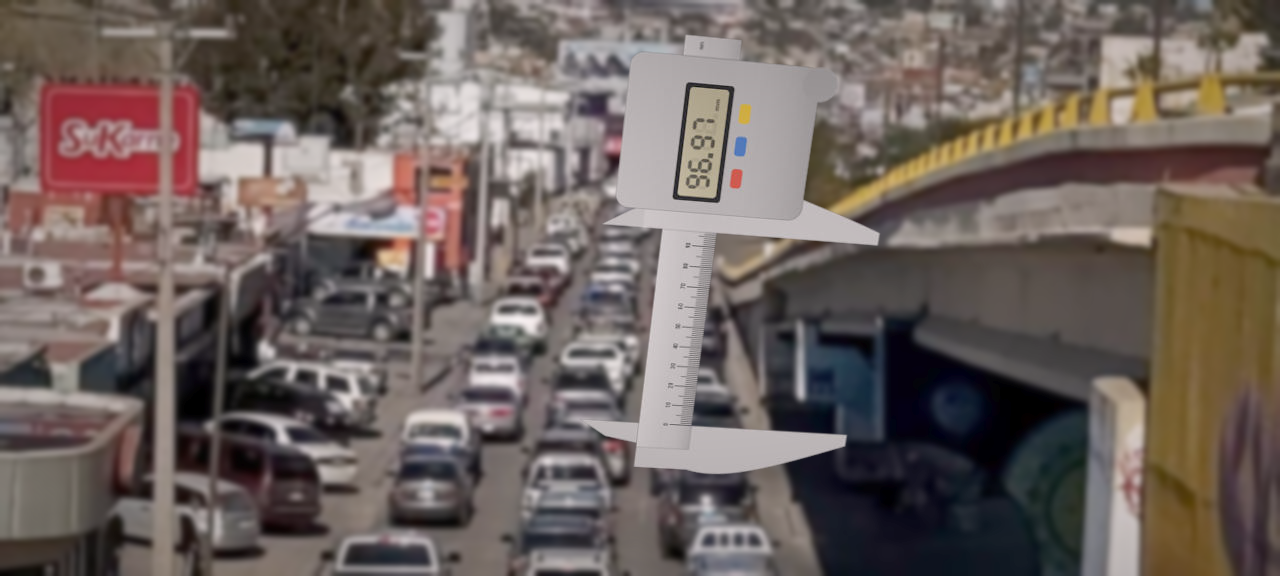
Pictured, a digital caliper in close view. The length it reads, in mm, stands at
96.97 mm
